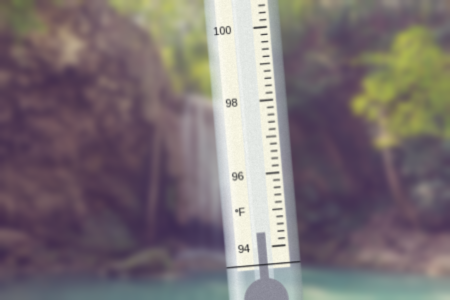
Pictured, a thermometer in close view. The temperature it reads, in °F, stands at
94.4 °F
